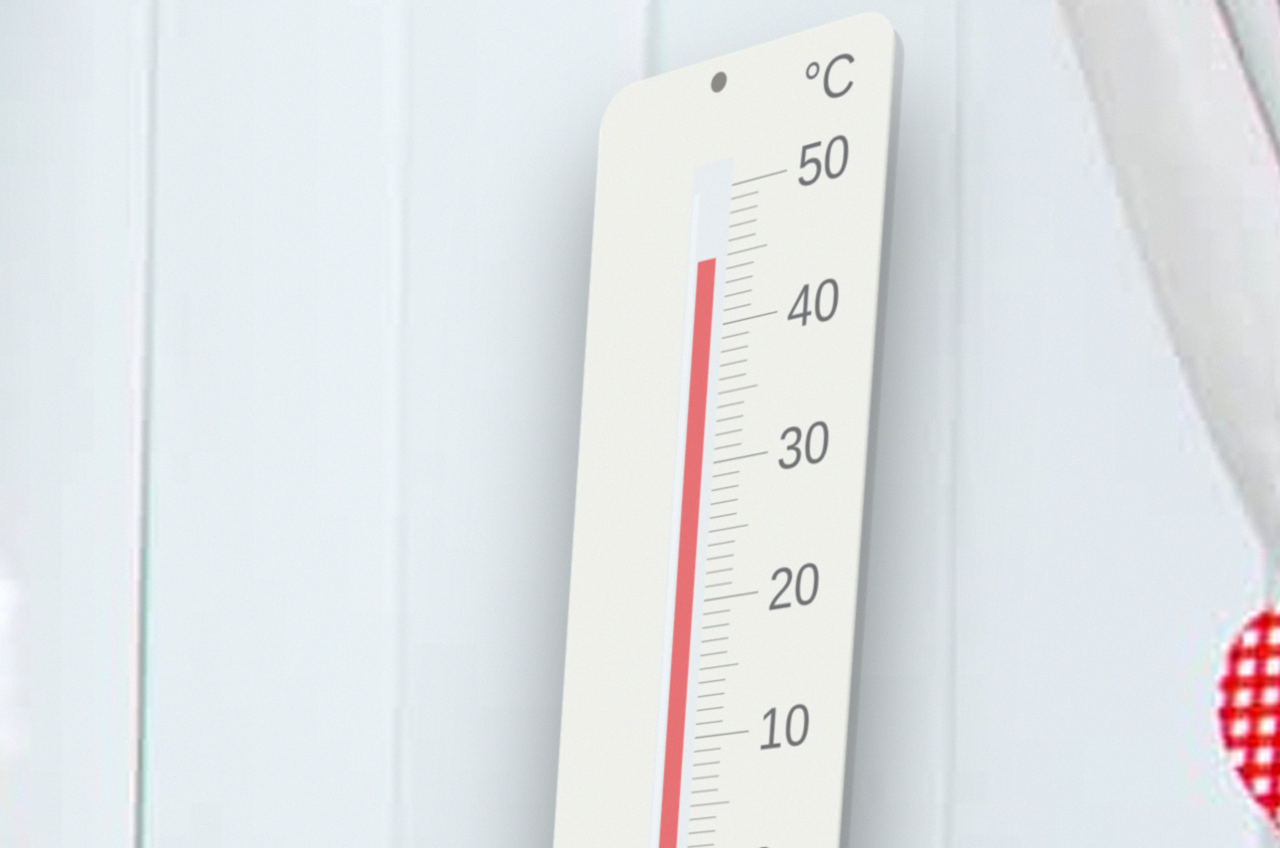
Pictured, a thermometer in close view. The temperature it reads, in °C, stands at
45 °C
